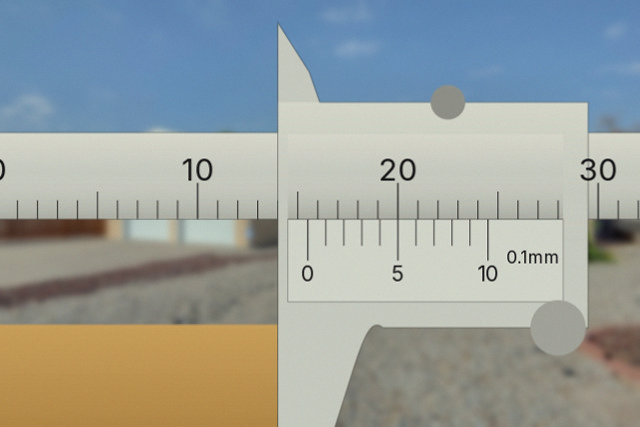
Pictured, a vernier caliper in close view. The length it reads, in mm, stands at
15.5 mm
